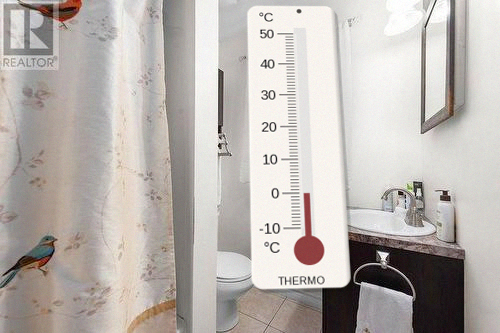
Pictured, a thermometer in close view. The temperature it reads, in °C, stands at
0 °C
